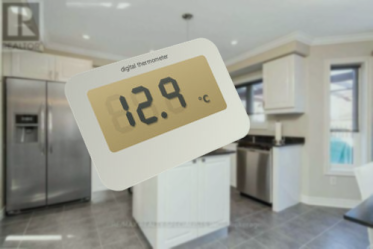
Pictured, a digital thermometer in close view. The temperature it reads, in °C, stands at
12.9 °C
